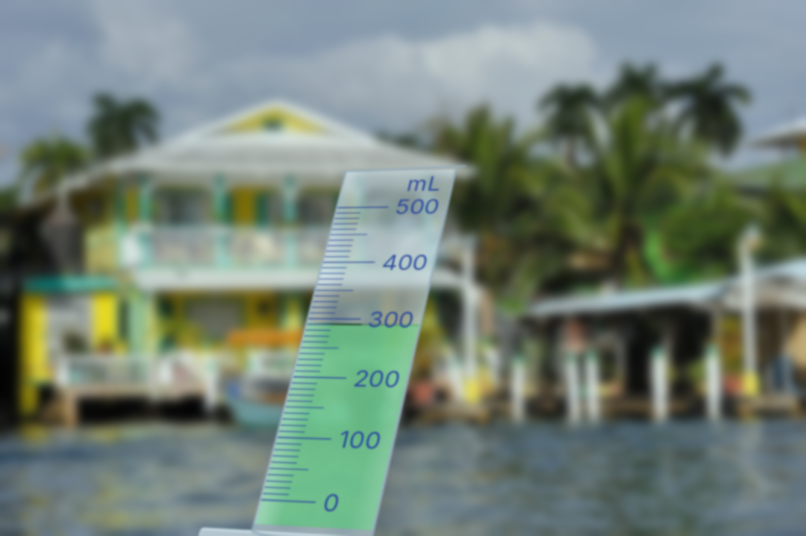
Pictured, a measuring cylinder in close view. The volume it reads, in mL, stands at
290 mL
